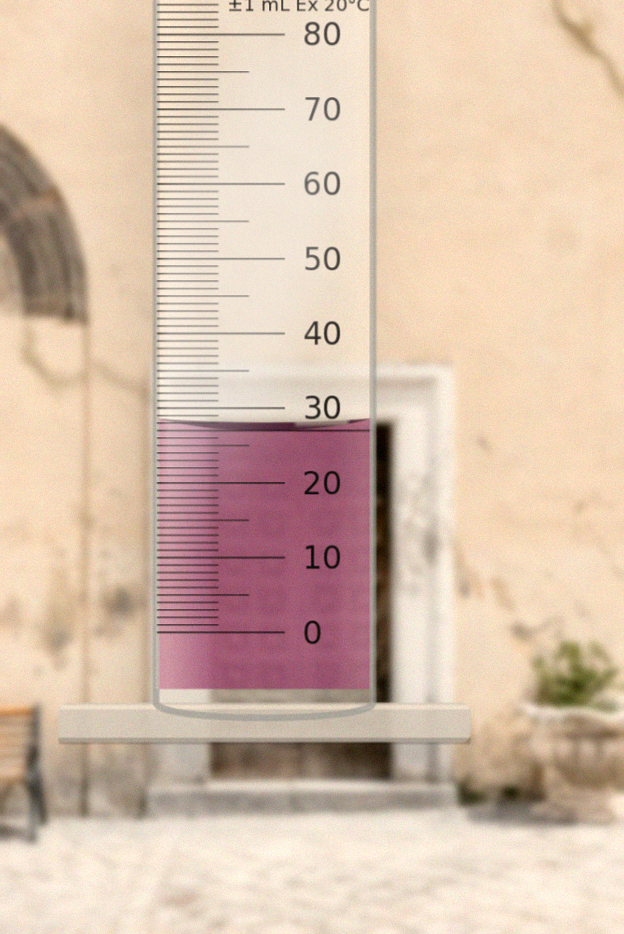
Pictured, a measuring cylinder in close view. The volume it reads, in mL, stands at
27 mL
